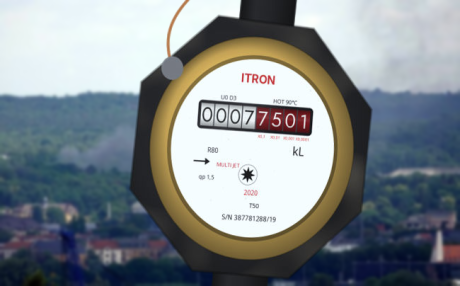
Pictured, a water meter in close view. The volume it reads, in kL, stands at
7.7501 kL
